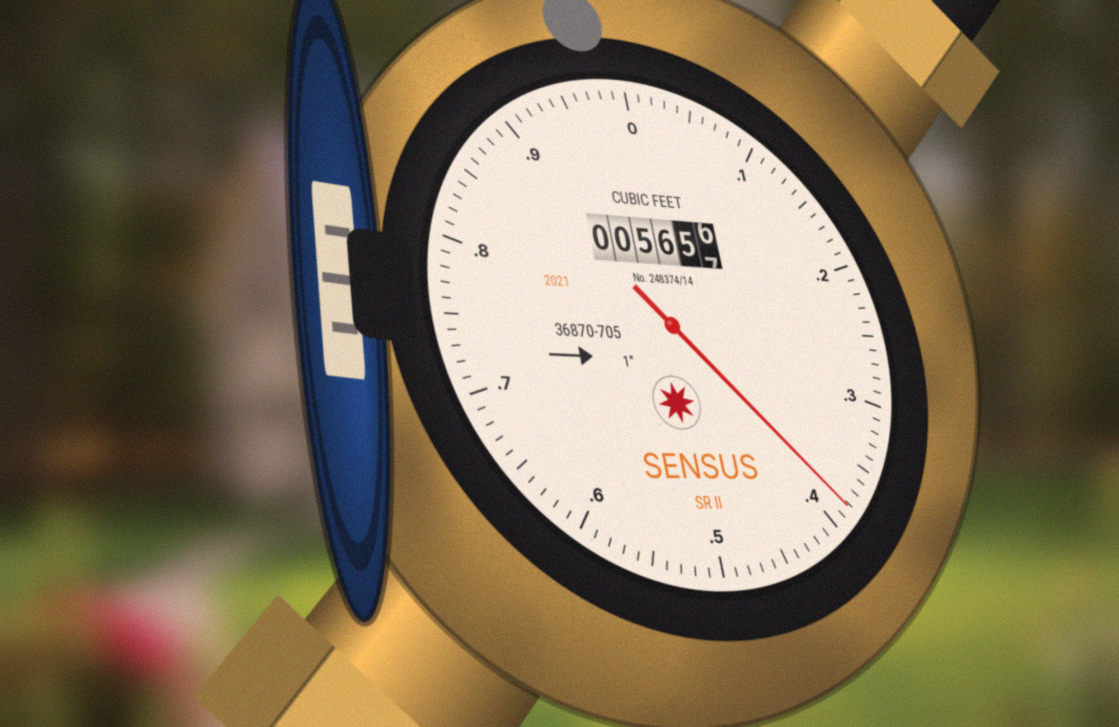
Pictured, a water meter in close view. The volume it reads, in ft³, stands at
5656.38 ft³
